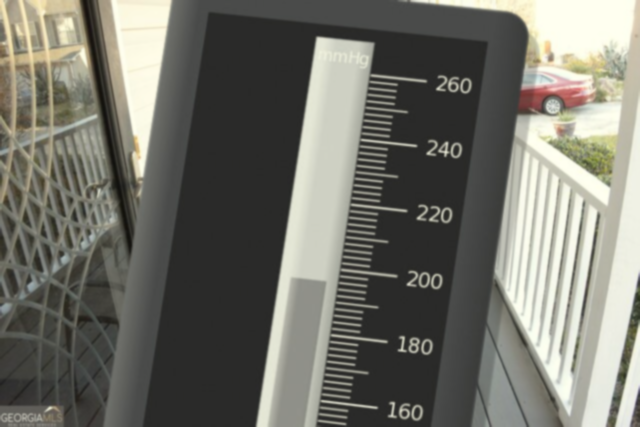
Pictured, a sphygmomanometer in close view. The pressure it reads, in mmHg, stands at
196 mmHg
